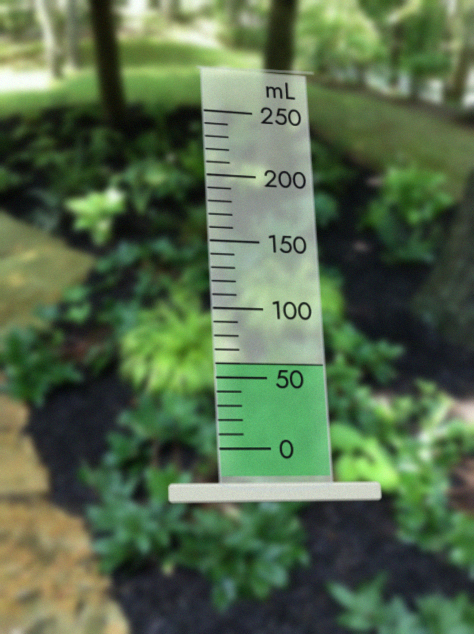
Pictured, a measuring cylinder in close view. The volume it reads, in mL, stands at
60 mL
